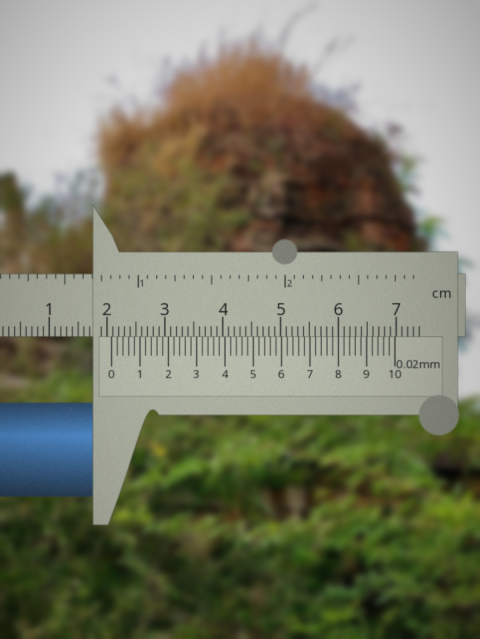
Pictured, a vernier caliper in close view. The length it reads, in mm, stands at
20.8 mm
